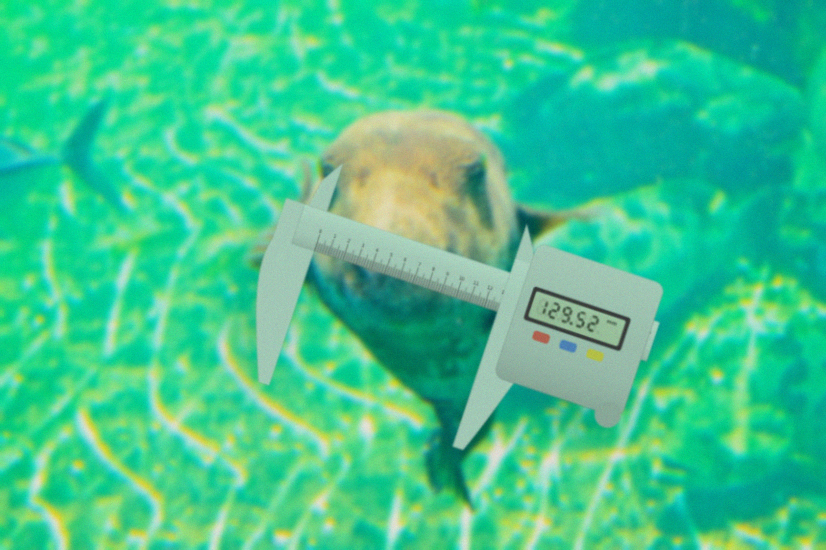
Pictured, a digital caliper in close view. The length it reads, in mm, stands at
129.52 mm
